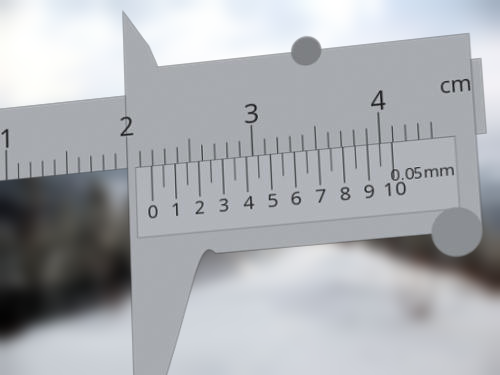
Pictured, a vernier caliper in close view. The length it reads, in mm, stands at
21.9 mm
